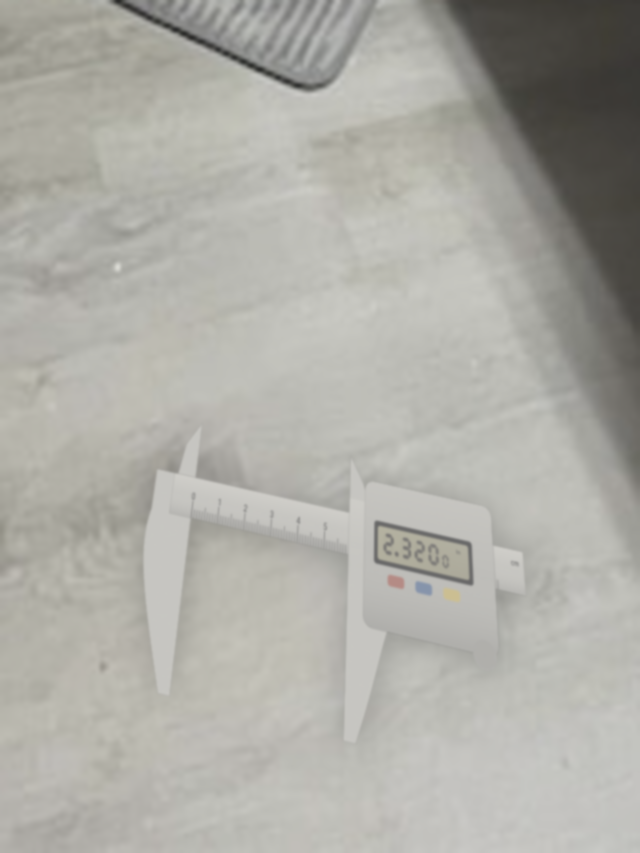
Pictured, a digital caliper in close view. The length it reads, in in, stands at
2.3200 in
